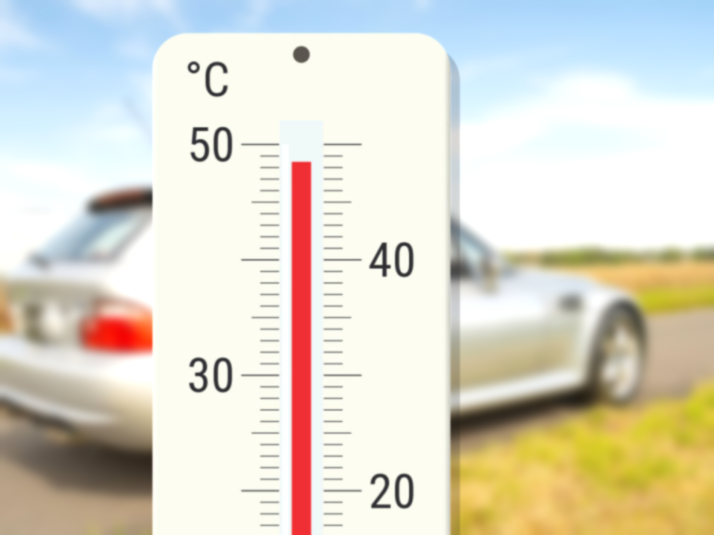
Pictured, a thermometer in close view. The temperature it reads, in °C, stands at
48.5 °C
